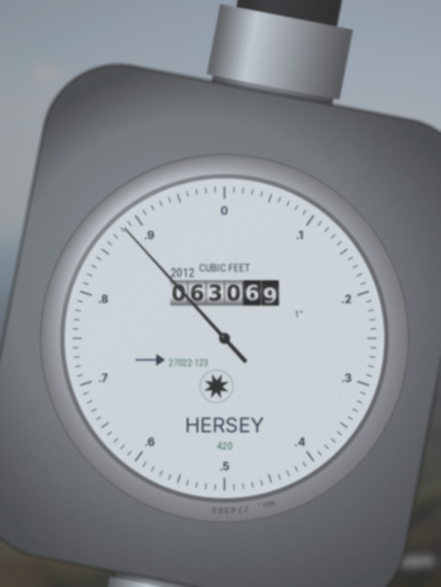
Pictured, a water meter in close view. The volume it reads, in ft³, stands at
63068.88 ft³
